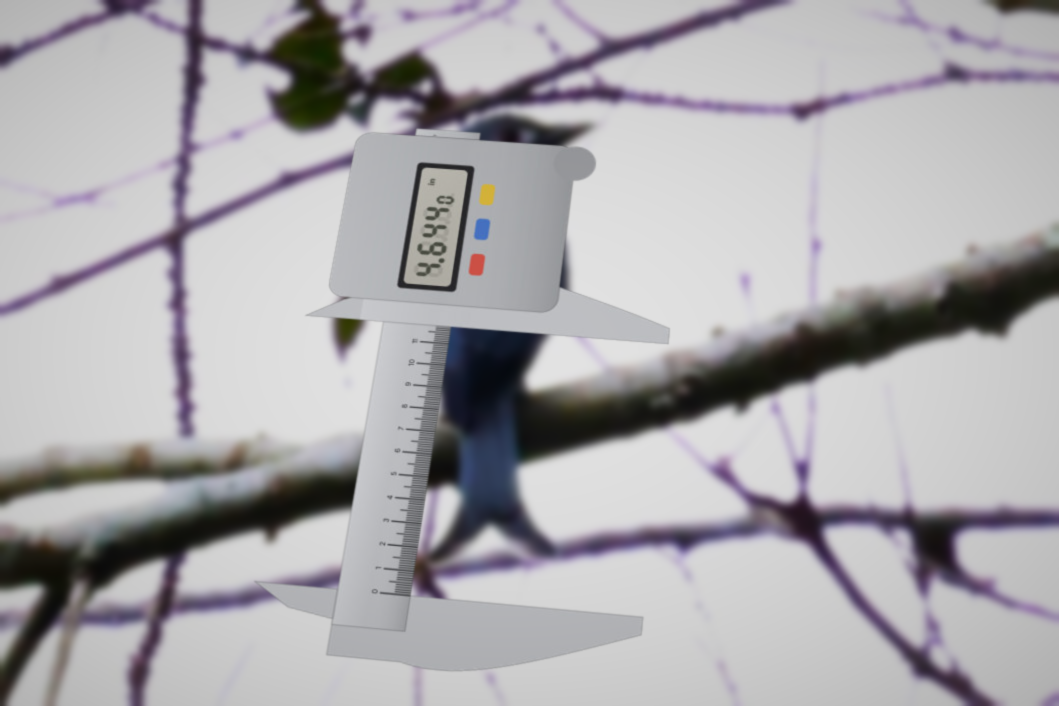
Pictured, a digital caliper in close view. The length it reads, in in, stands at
4.6440 in
